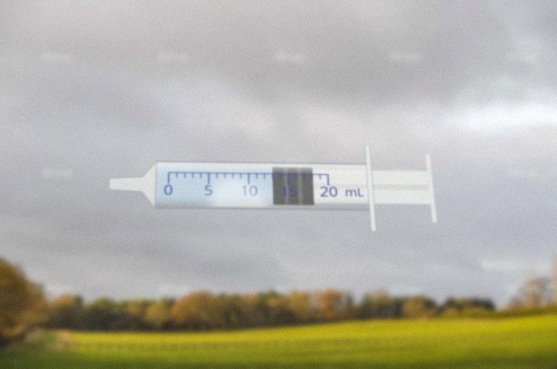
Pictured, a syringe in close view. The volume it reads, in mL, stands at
13 mL
